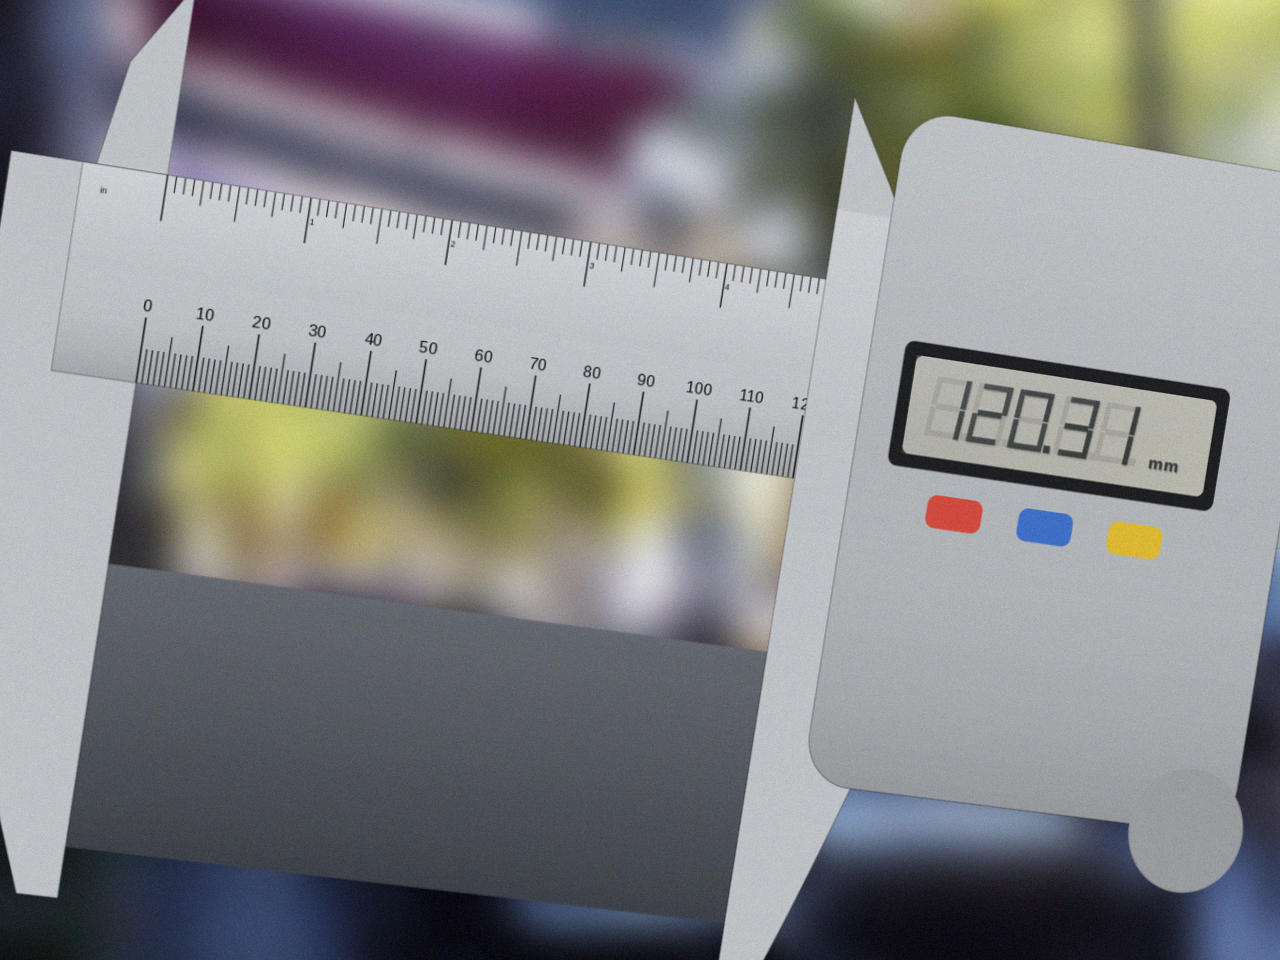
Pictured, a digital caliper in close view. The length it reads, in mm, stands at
120.31 mm
